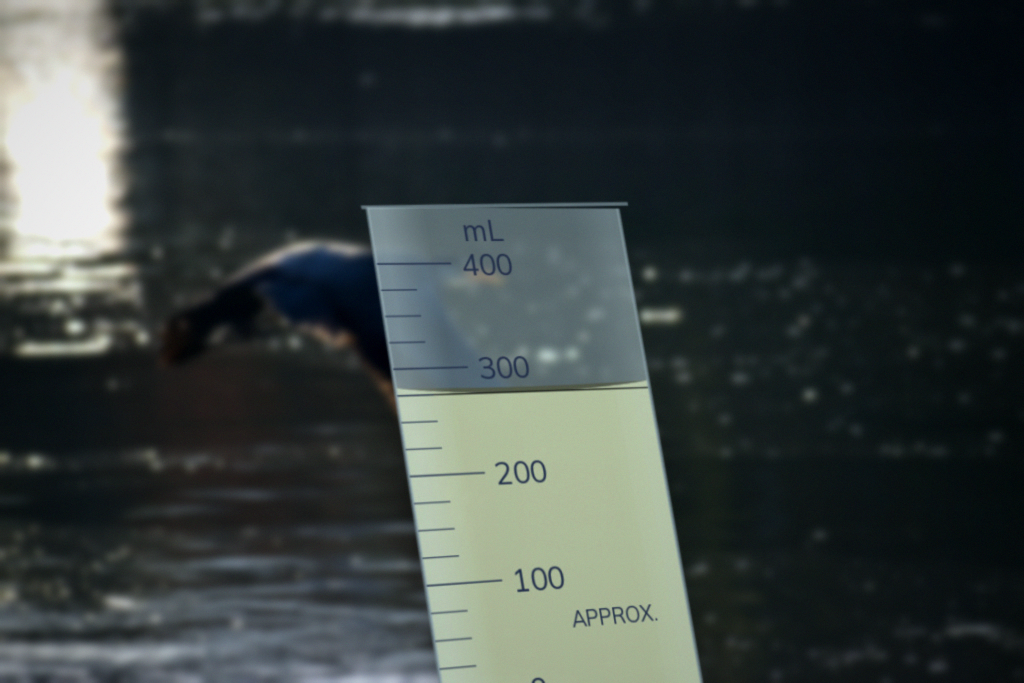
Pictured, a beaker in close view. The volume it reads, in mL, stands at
275 mL
